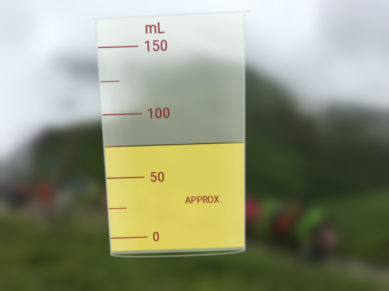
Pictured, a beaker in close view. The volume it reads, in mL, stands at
75 mL
